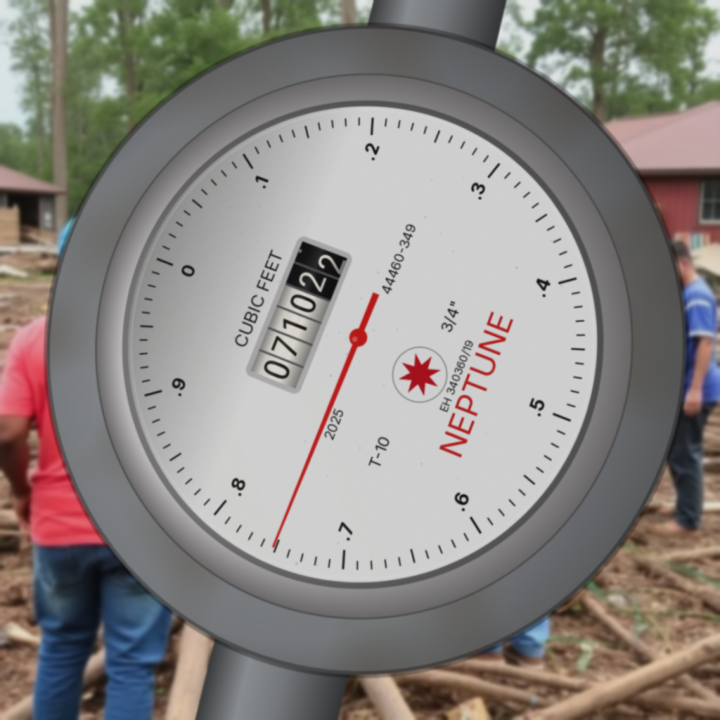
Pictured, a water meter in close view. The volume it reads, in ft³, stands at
71021.75 ft³
